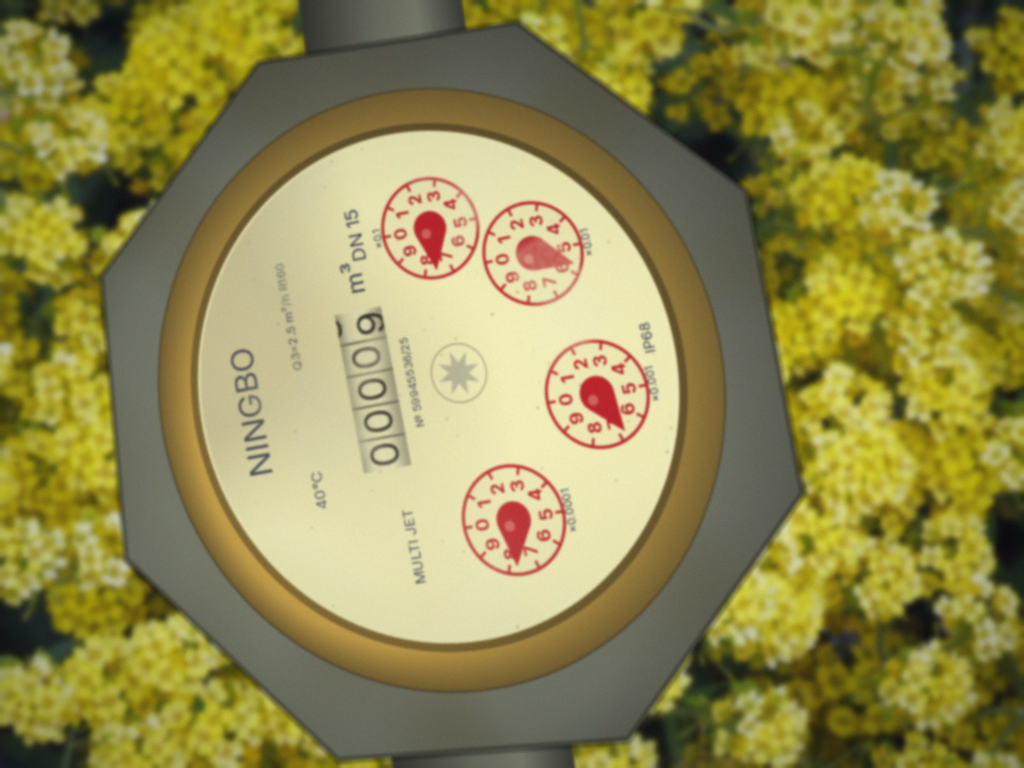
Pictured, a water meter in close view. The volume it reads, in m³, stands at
8.7567 m³
